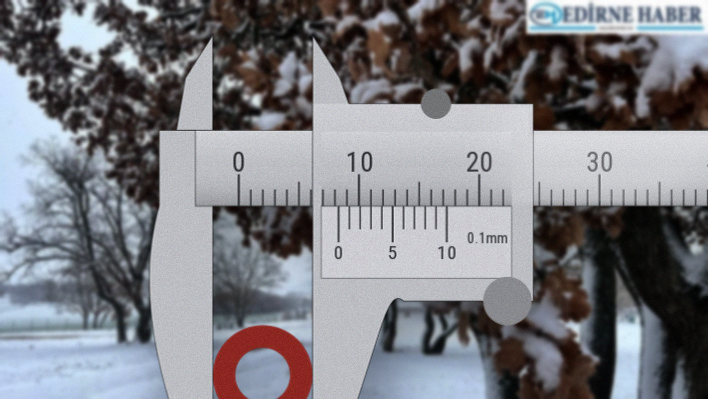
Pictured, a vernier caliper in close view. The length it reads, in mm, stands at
8.3 mm
